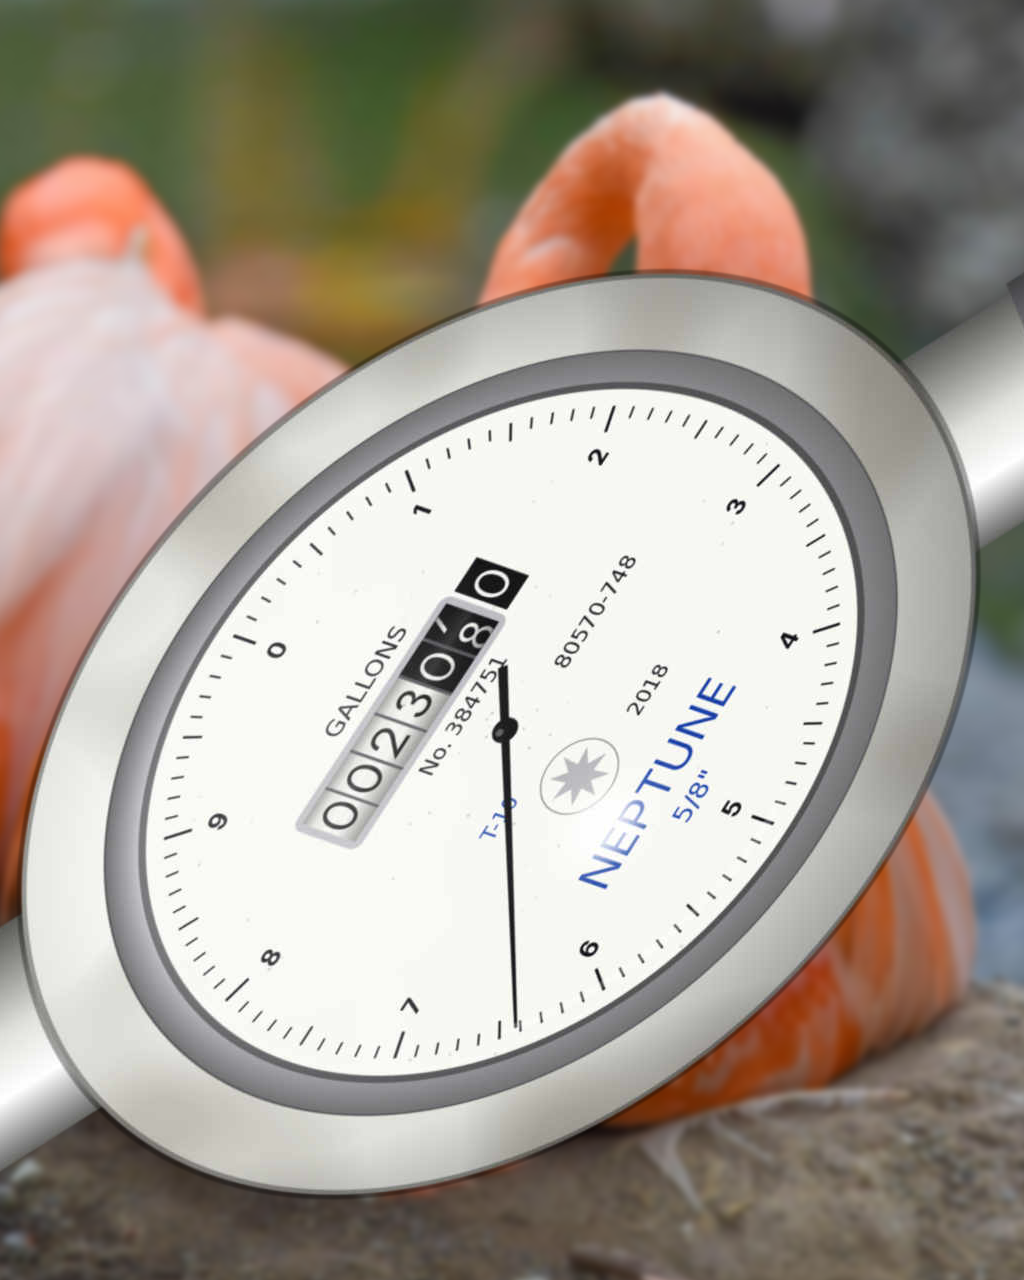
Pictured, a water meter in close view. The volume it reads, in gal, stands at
23076.4 gal
